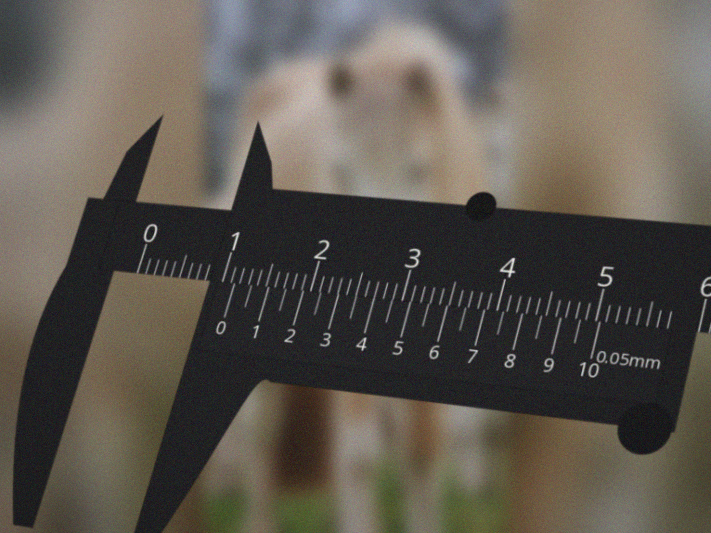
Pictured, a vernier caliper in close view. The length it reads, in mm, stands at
11.4 mm
